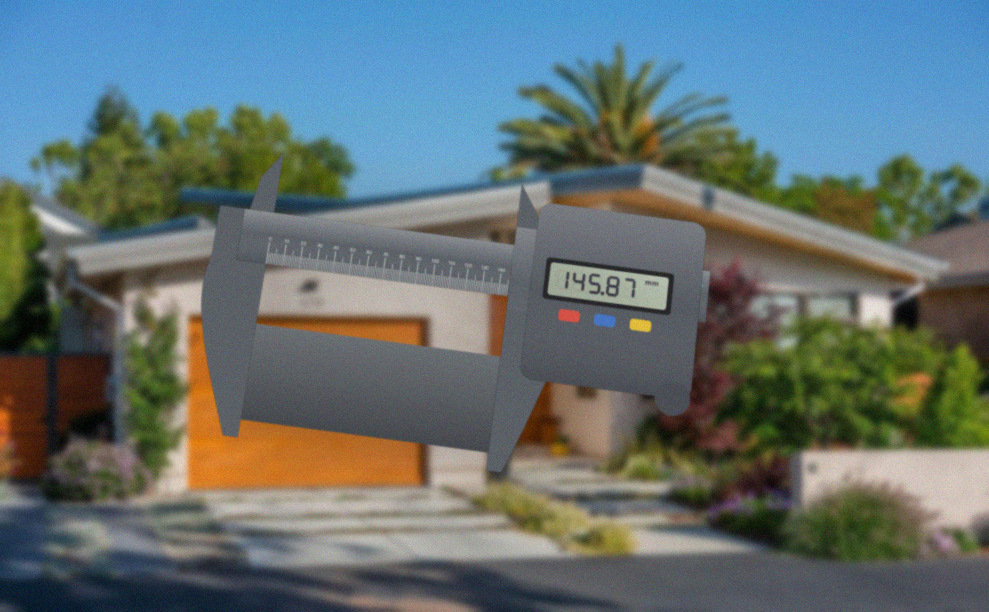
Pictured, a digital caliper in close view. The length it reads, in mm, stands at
145.87 mm
